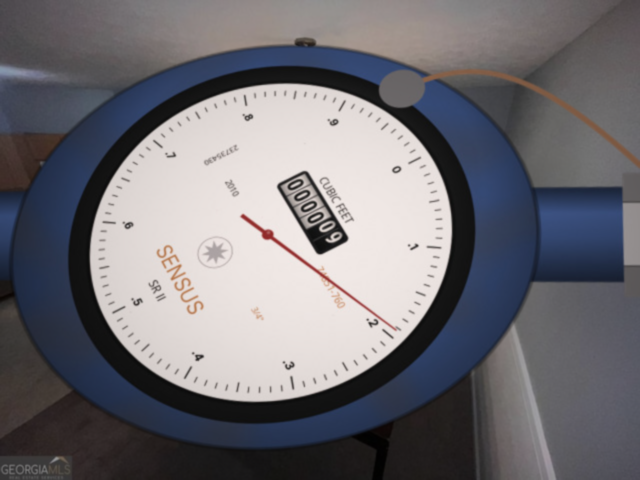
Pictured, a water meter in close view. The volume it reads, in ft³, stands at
9.19 ft³
